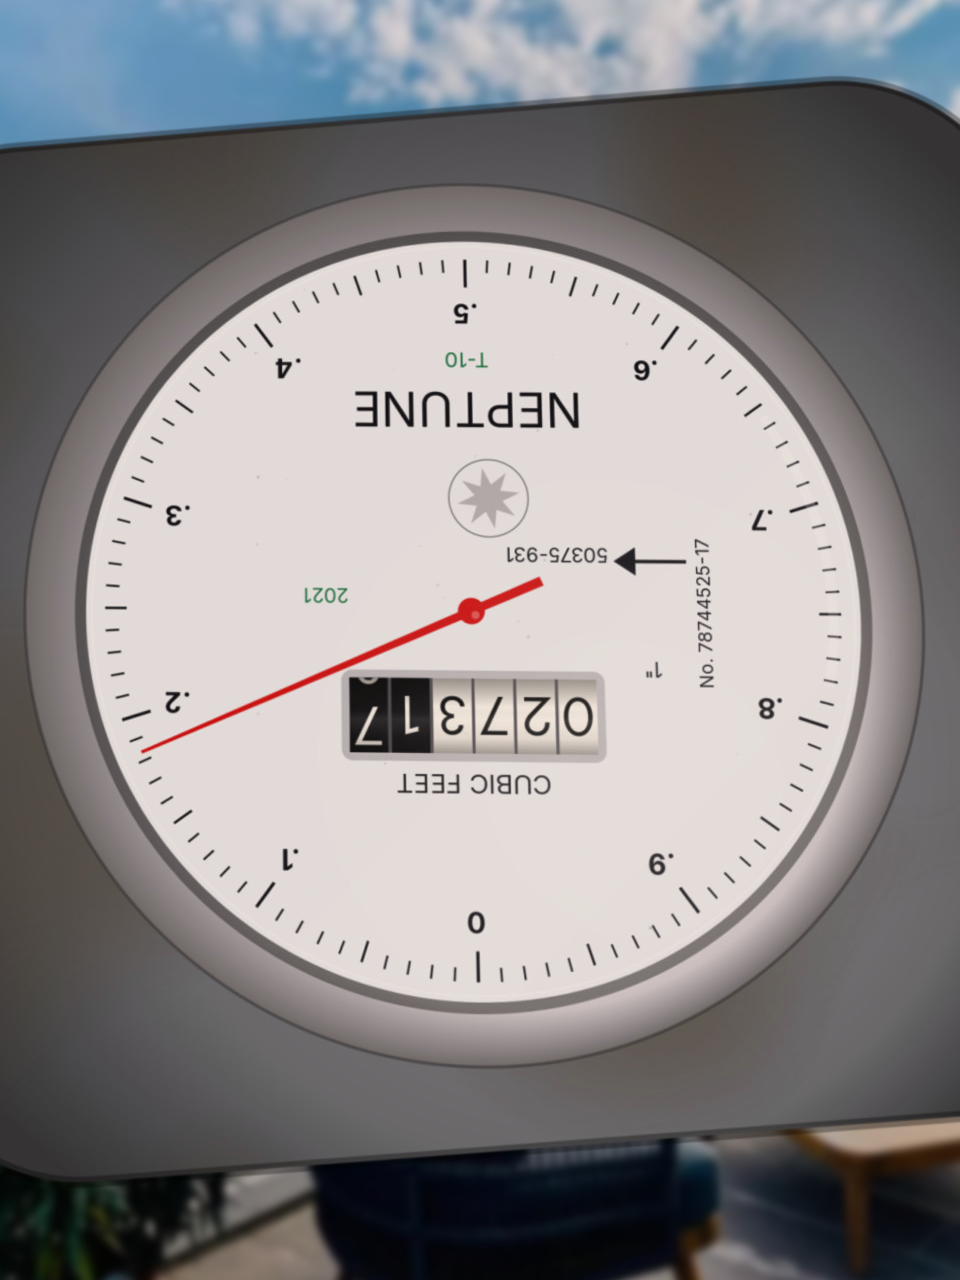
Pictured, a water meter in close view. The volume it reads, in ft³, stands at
27317.18 ft³
